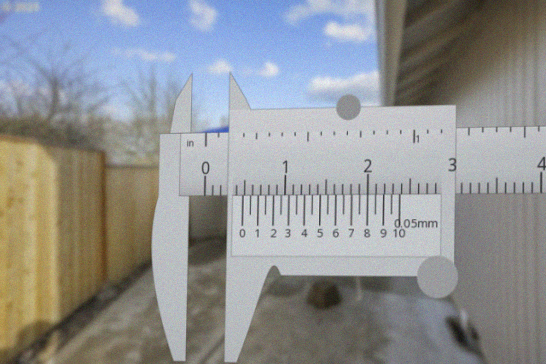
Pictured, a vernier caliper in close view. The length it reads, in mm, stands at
4.8 mm
